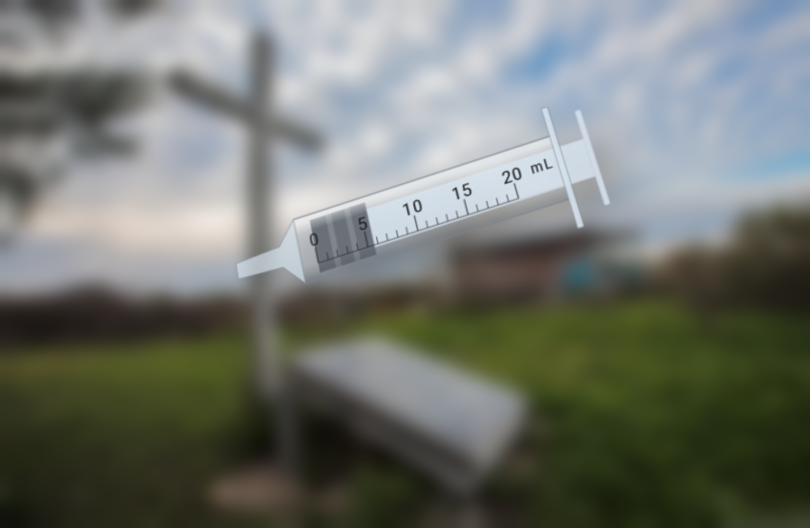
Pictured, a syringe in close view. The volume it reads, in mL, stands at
0 mL
